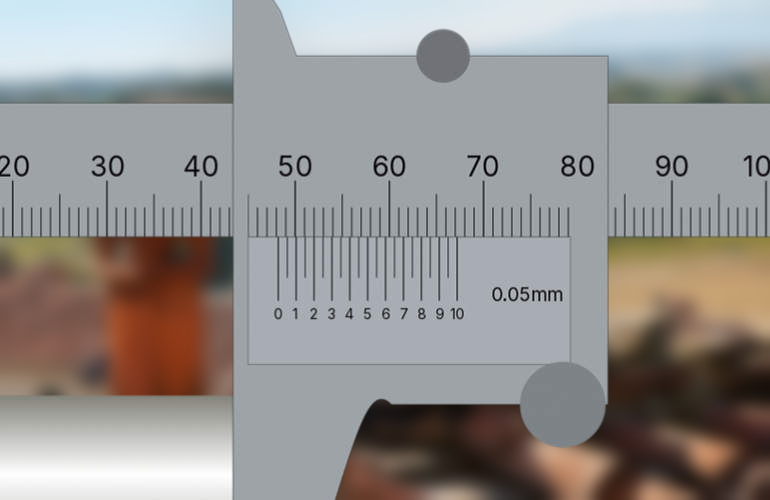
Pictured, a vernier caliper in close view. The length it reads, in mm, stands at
48.2 mm
